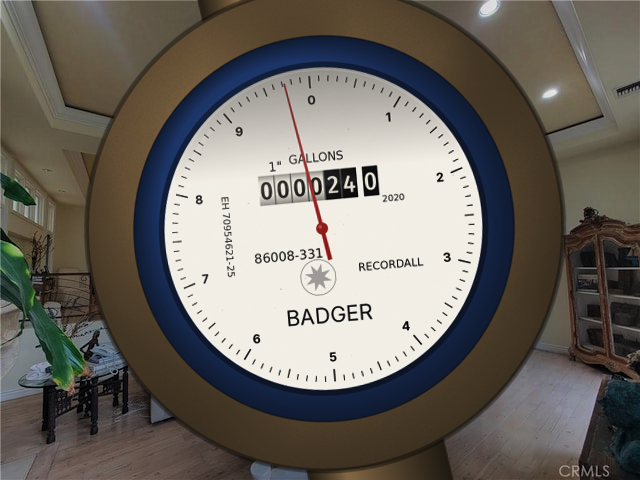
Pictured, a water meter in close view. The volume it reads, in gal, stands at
239.7 gal
